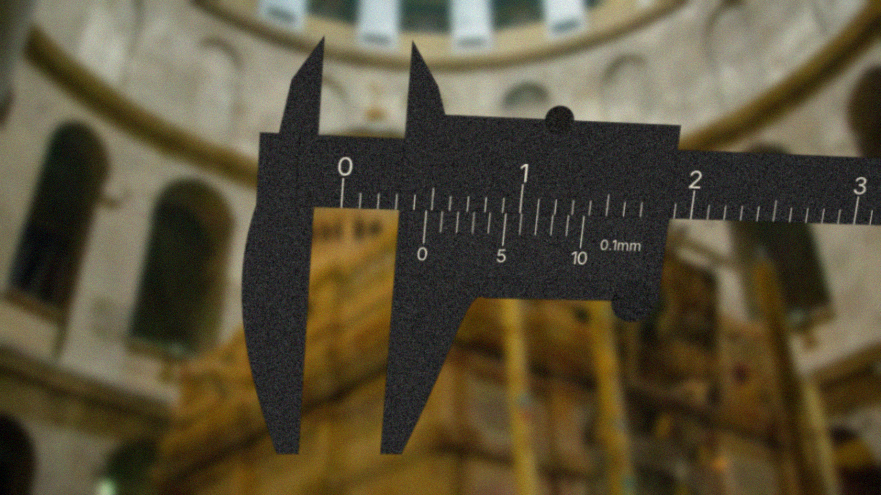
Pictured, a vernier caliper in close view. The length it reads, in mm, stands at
4.7 mm
